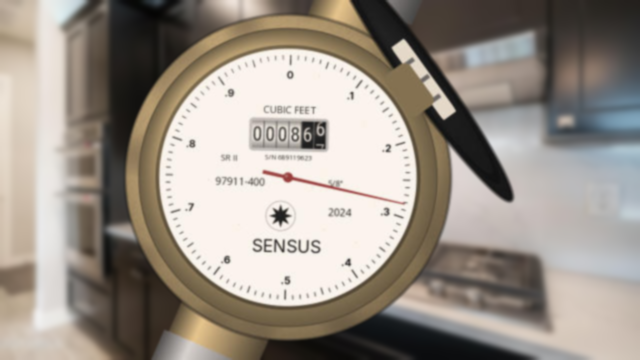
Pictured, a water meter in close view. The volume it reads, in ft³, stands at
866.28 ft³
